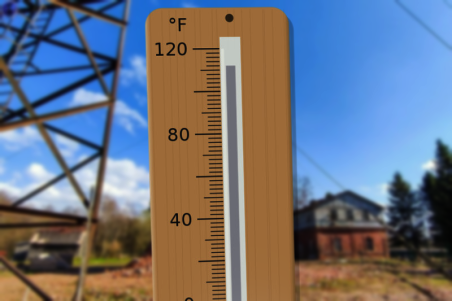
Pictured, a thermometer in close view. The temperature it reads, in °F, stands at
112 °F
